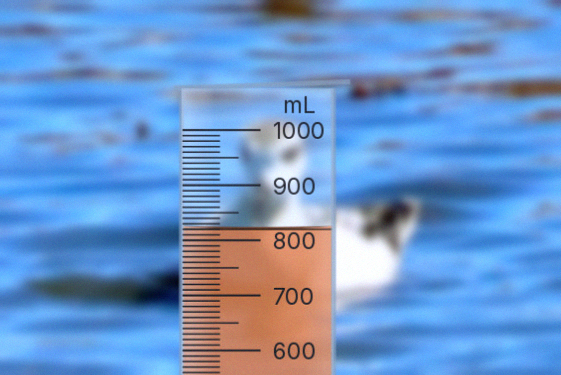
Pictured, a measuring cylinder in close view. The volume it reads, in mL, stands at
820 mL
